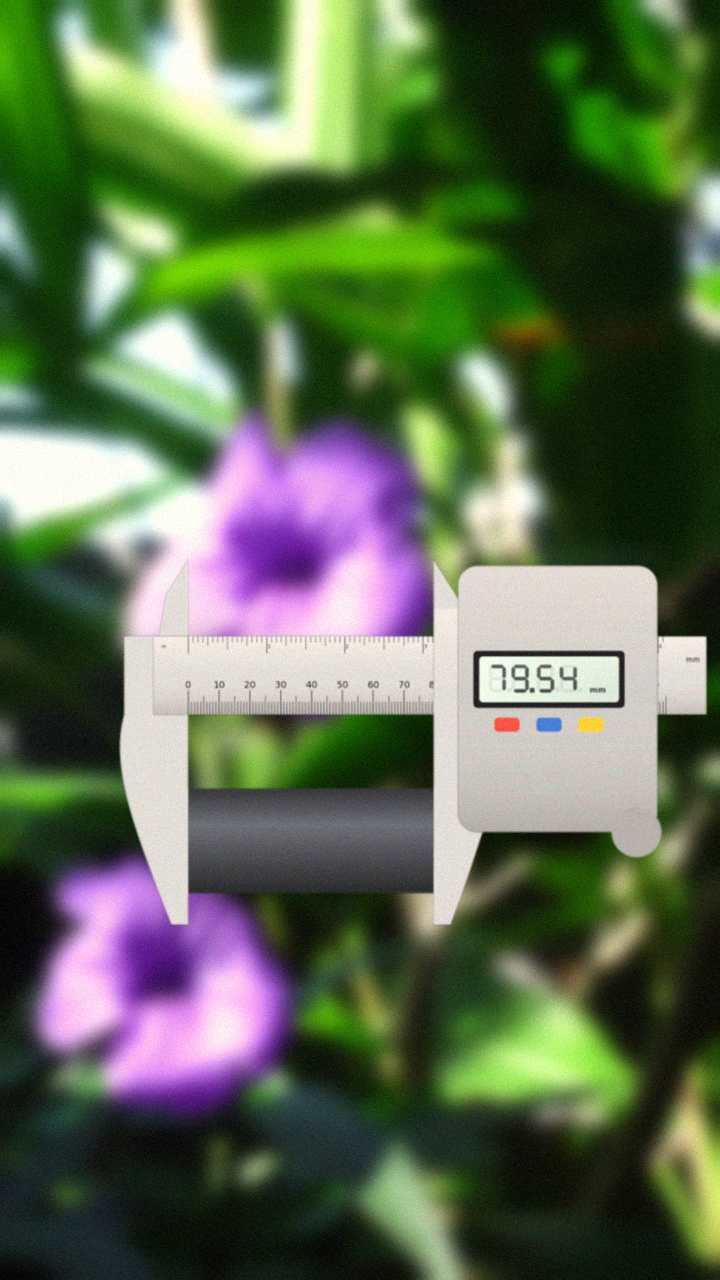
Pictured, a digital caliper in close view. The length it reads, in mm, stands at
79.54 mm
